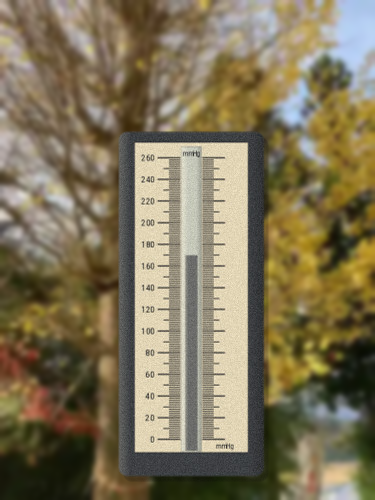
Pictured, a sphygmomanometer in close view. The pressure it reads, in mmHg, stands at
170 mmHg
